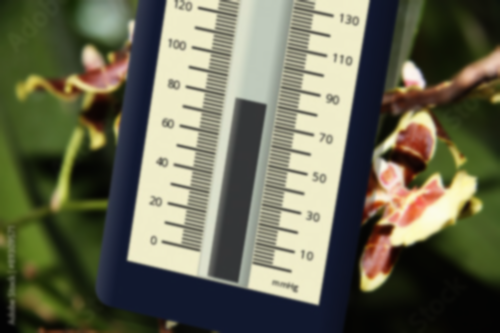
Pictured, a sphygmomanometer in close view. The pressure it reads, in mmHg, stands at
80 mmHg
